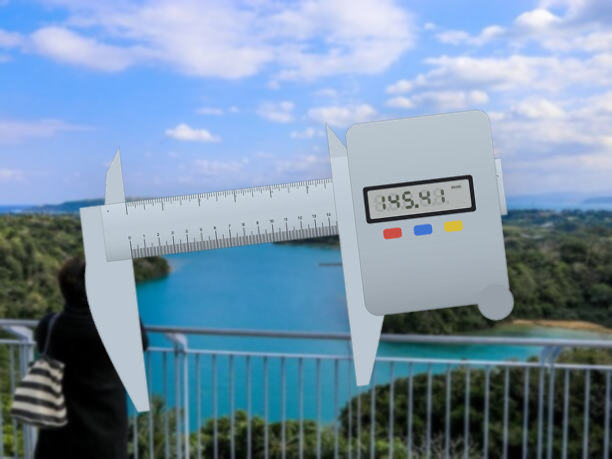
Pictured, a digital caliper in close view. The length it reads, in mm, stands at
145.41 mm
